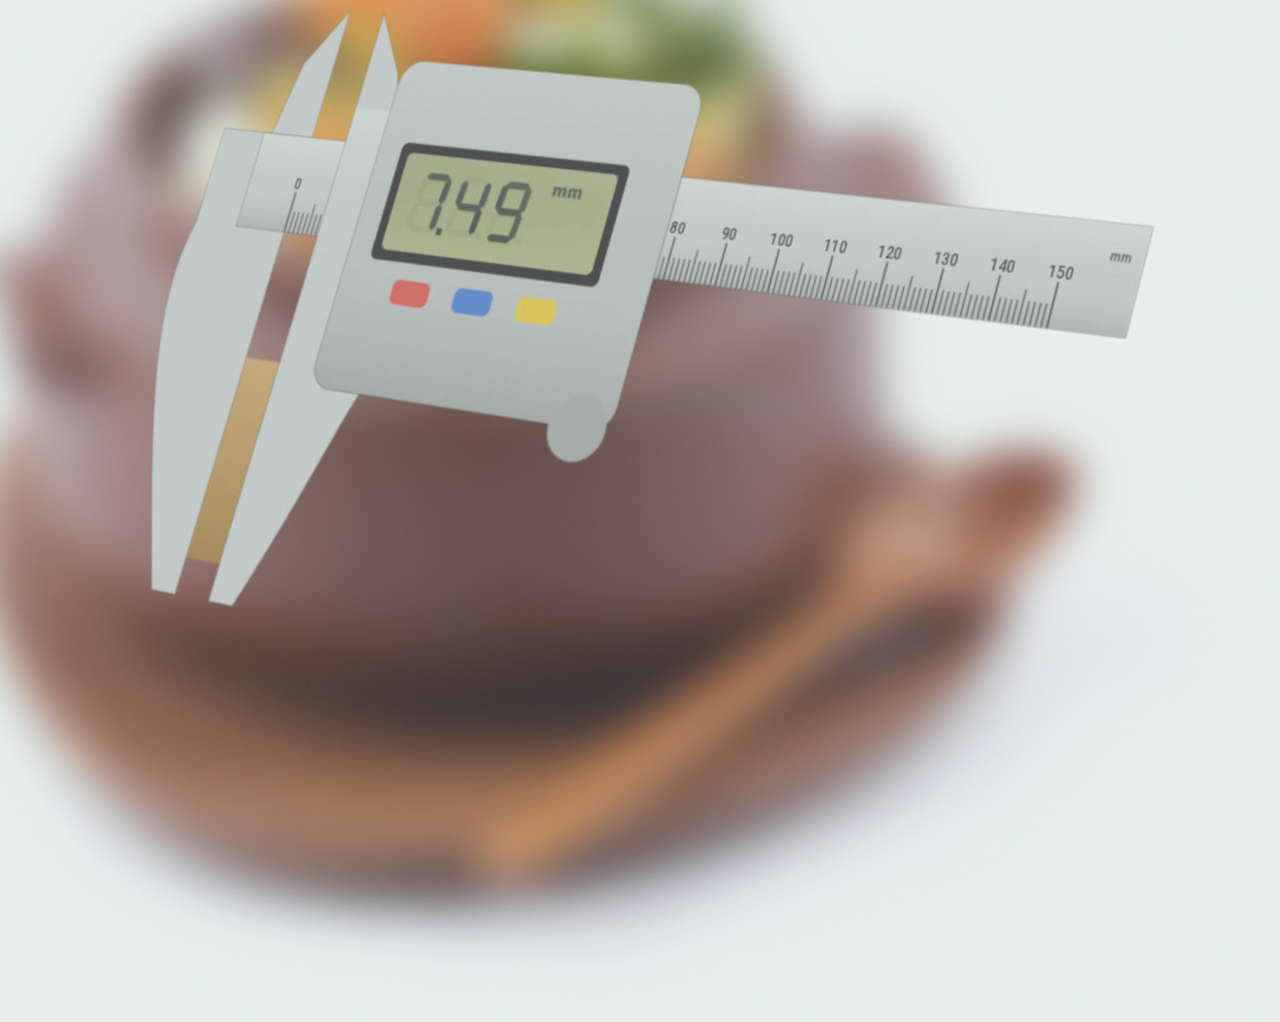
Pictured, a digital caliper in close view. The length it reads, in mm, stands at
7.49 mm
